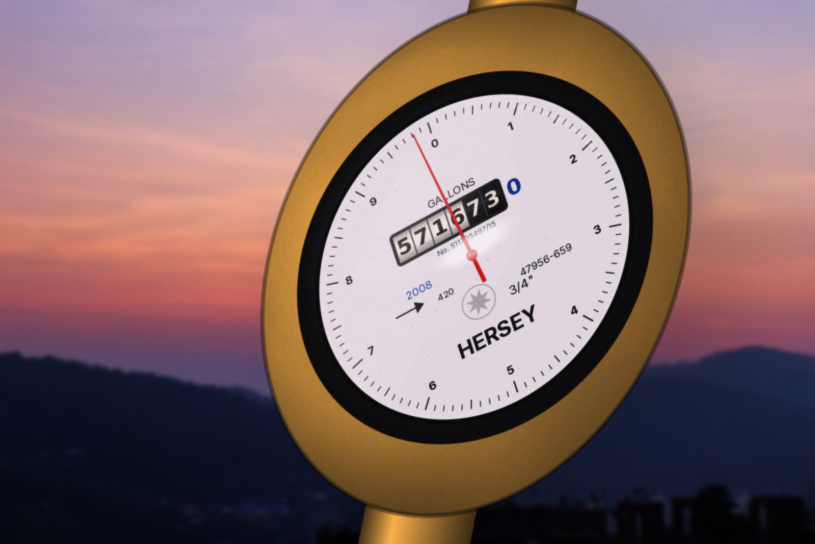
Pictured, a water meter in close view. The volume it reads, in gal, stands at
5716729.8 gal
